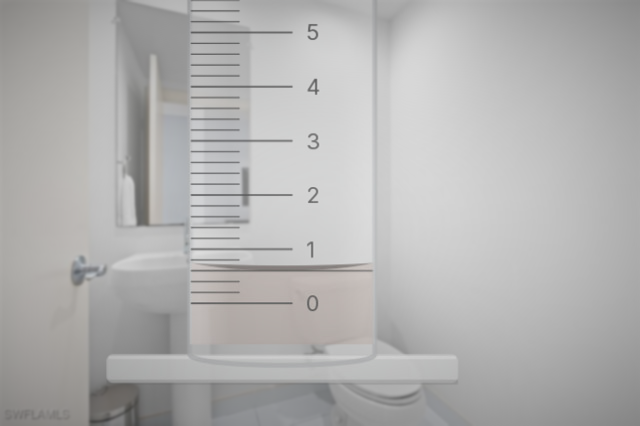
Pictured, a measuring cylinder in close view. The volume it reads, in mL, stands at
0.6 mL
